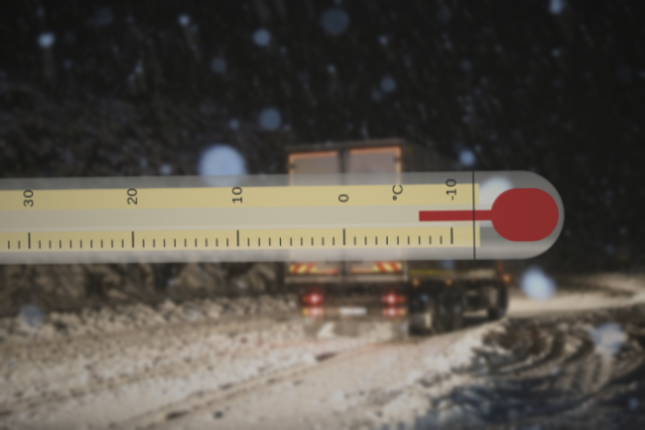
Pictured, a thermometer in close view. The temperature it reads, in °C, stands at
-7 °C
